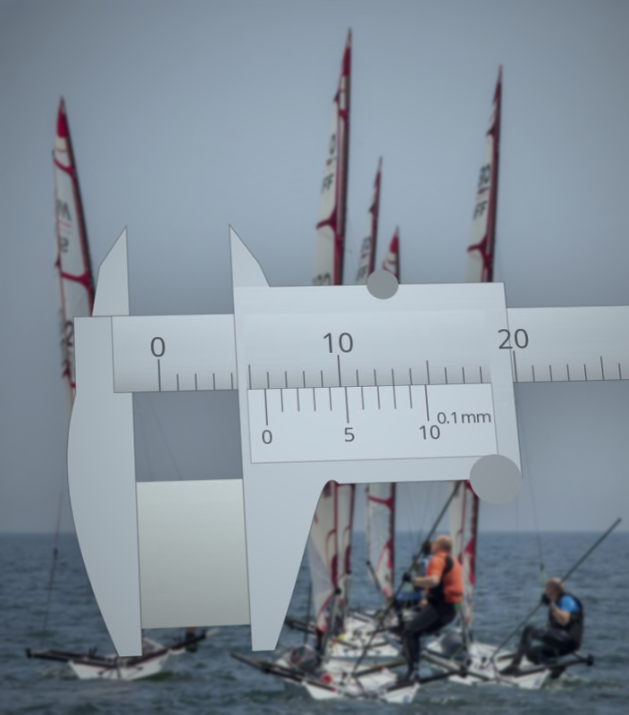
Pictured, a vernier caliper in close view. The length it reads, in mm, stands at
5.8 mm
